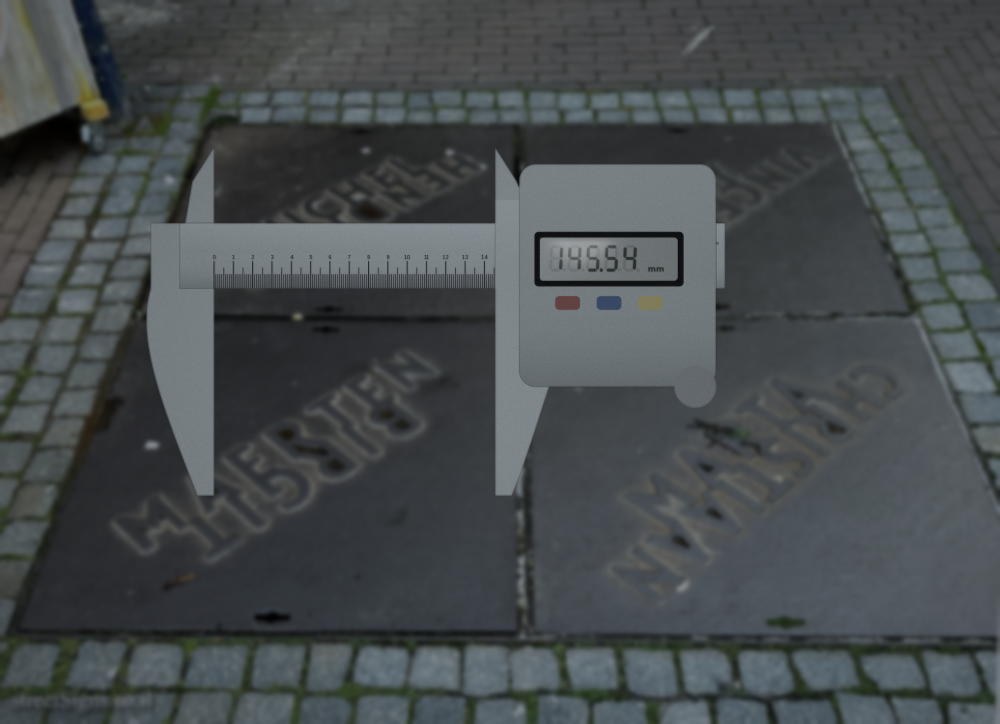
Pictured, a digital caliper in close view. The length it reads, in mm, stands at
145.54 mm
